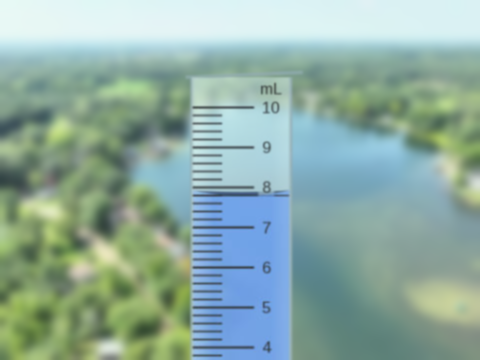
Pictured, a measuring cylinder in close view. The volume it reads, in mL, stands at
7.8 mL
